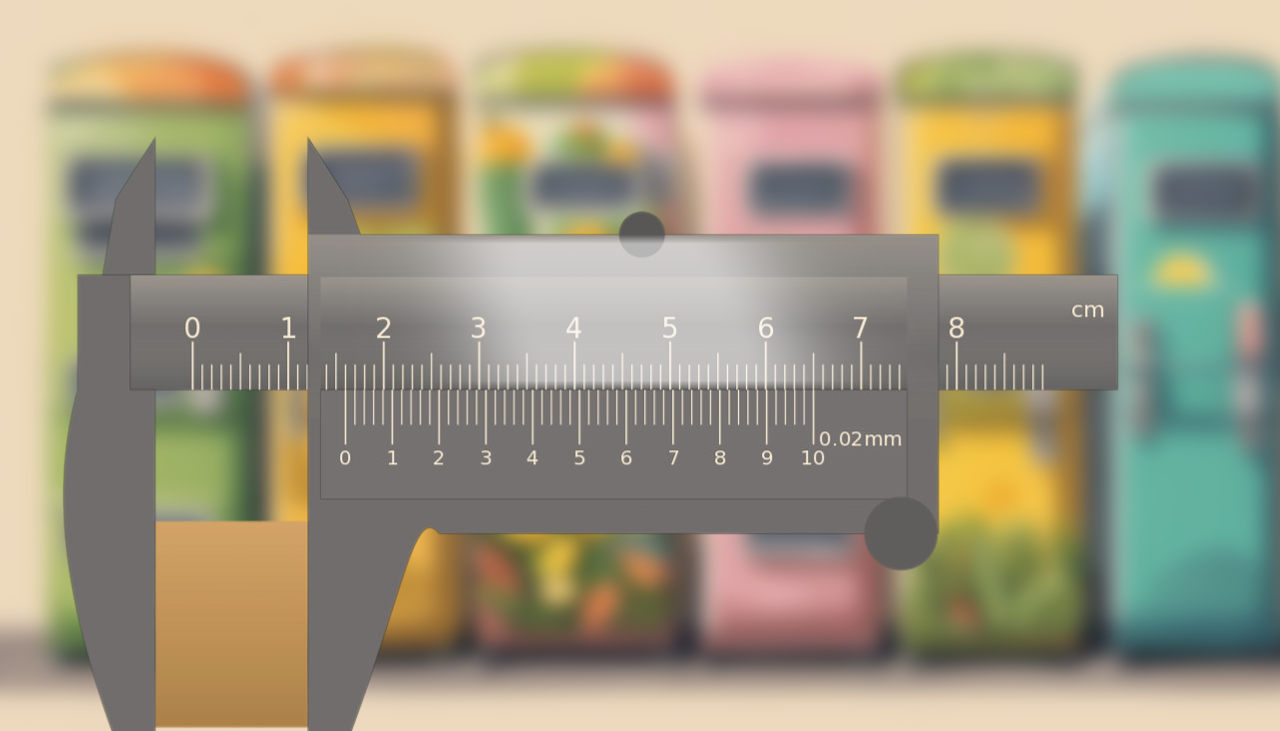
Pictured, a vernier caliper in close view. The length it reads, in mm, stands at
16.0 mm
